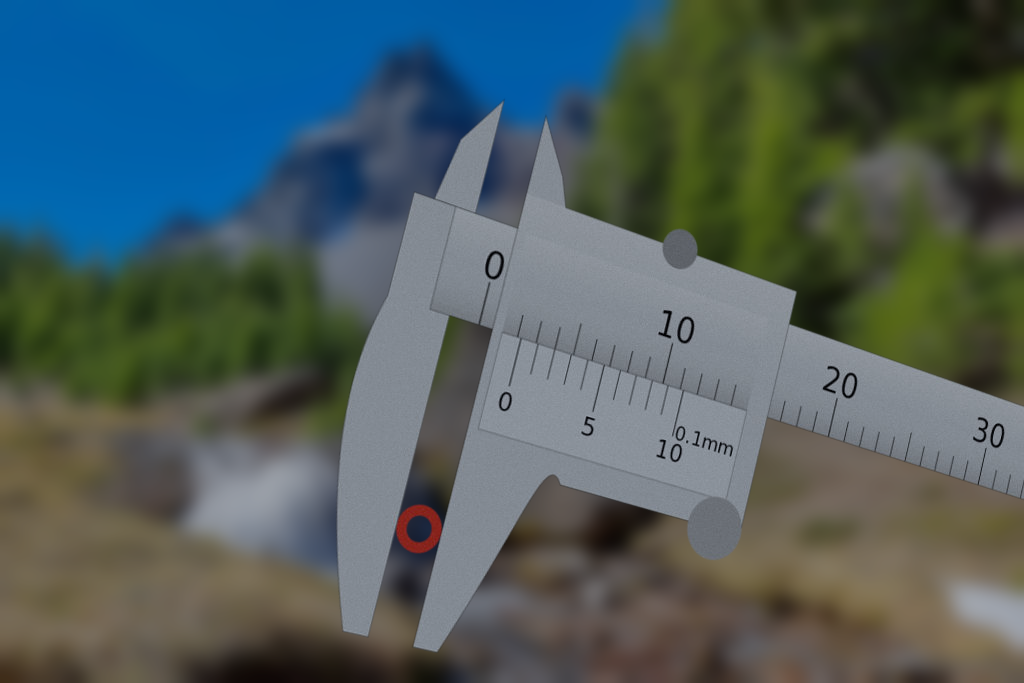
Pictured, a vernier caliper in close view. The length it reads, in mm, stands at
2.2 mm
